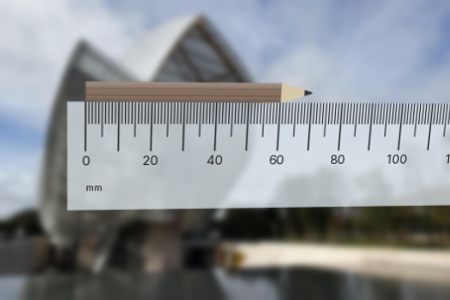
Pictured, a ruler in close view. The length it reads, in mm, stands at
70 mm
